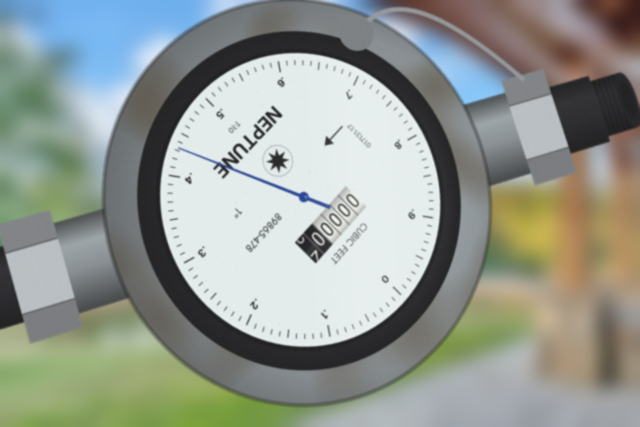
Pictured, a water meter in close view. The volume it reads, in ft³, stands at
2.43 ft³
